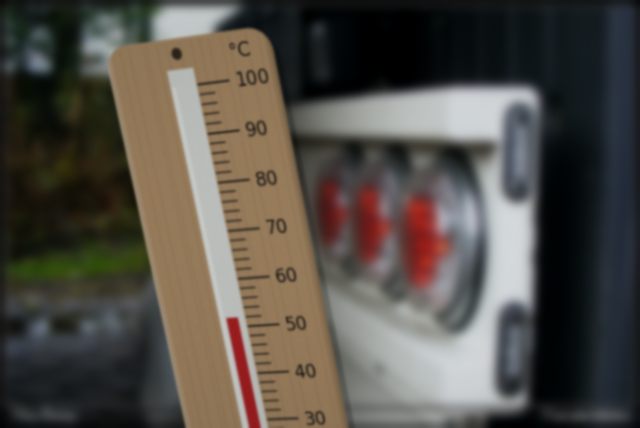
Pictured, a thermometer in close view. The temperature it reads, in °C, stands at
52 °C
